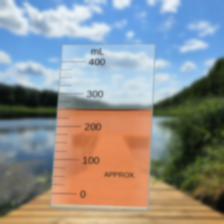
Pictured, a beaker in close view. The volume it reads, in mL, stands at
250 mL
